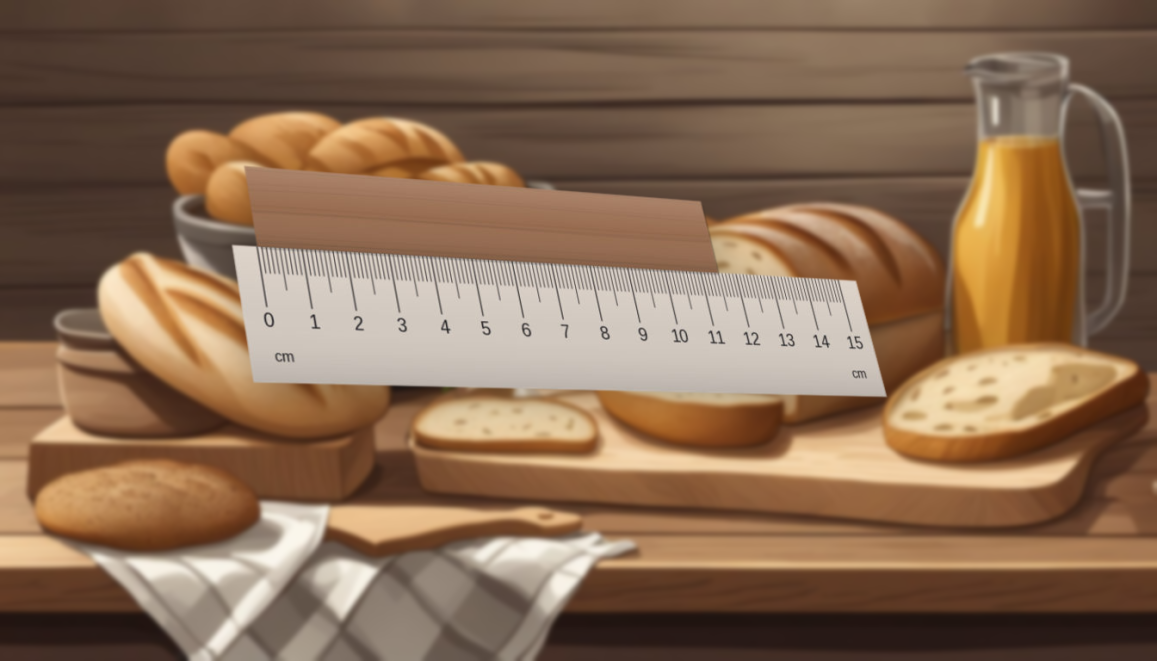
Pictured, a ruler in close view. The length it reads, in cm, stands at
11.5 cm
